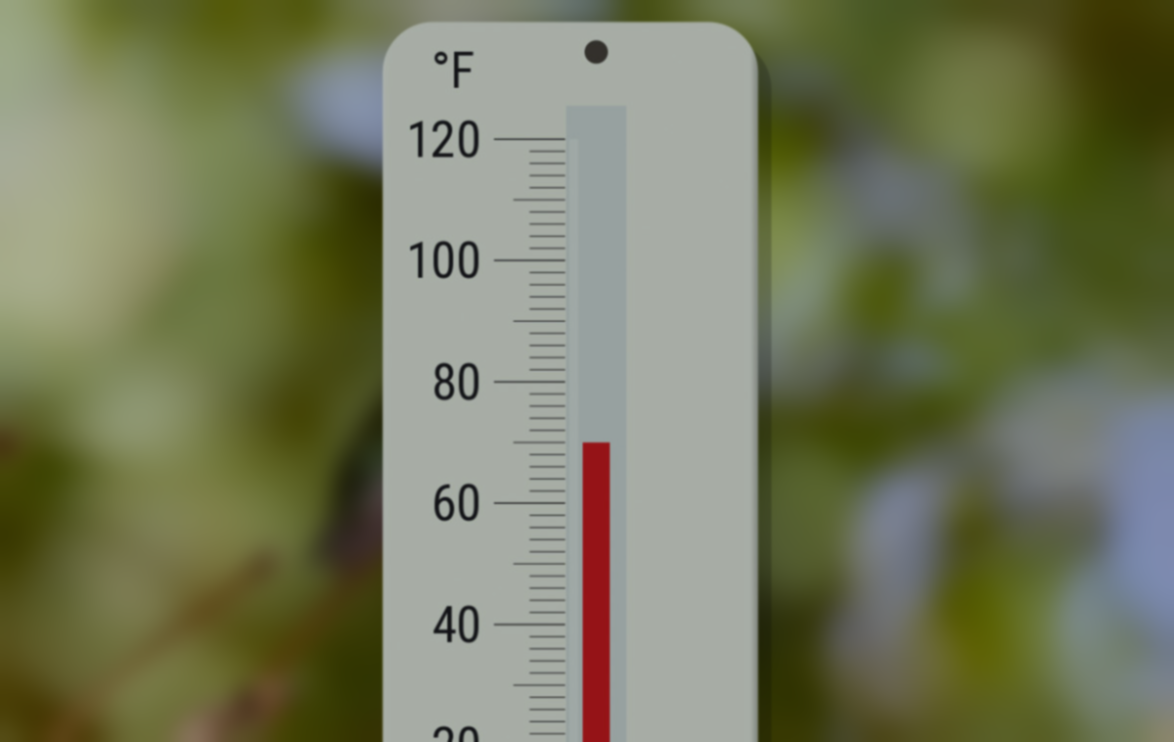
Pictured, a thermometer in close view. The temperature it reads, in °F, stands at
70 °F
